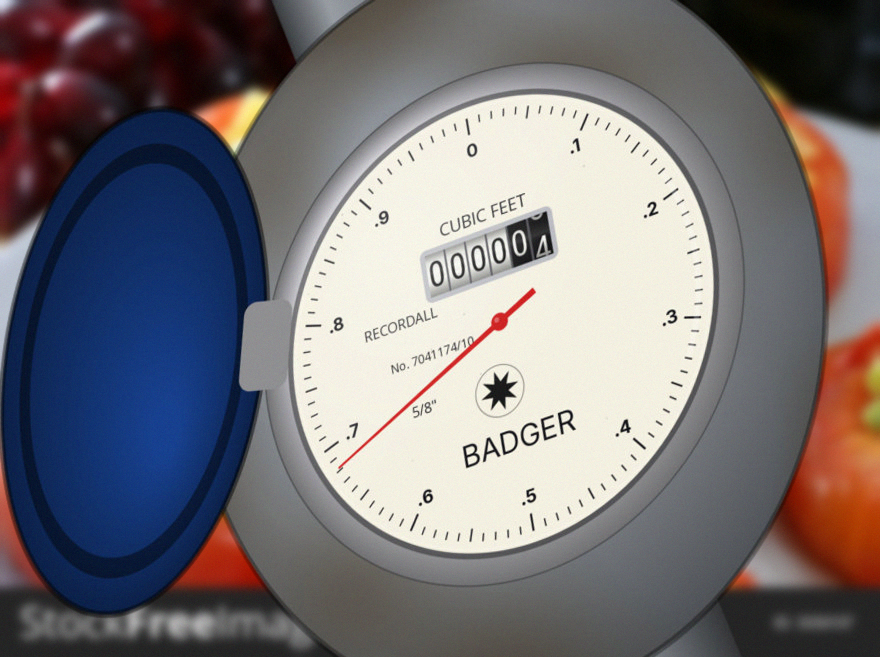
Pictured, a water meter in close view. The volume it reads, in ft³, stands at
3.68 ft³
